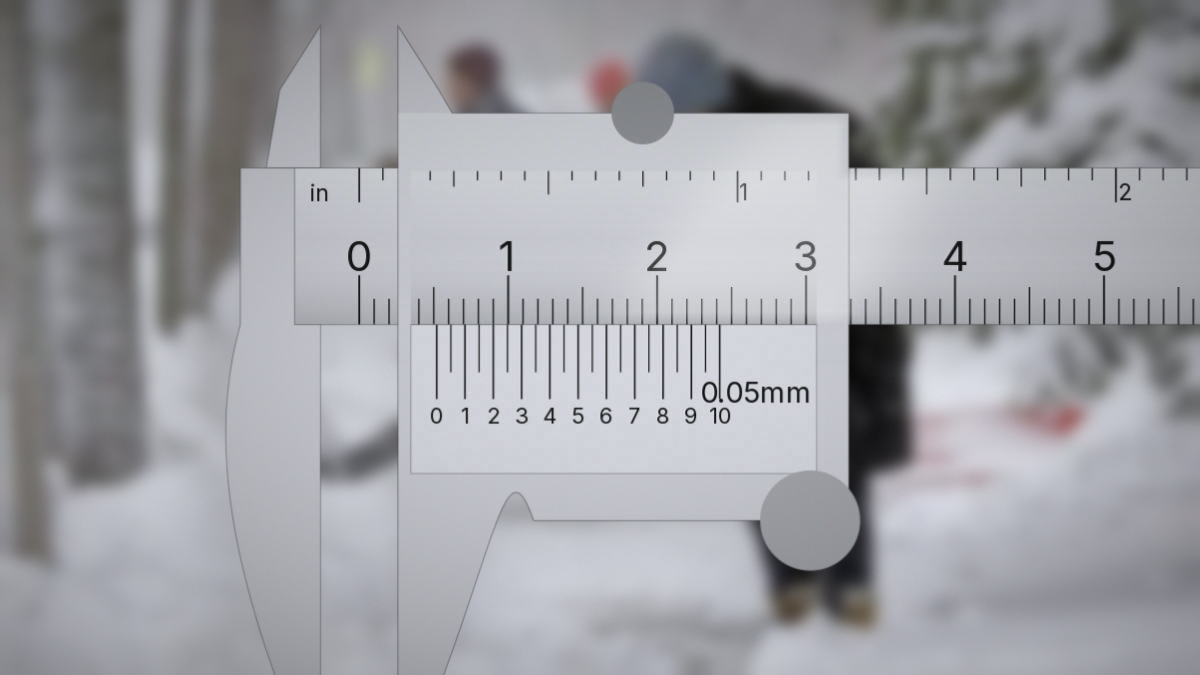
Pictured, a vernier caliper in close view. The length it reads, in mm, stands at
5.2 mm
